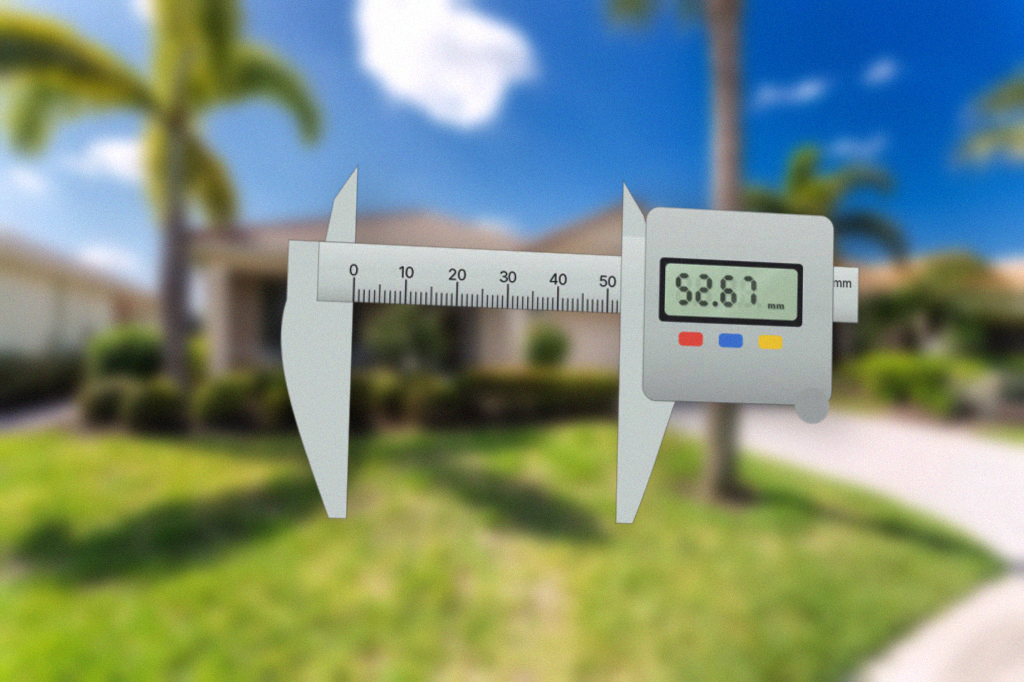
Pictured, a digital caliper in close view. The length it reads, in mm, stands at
52.67 mm
